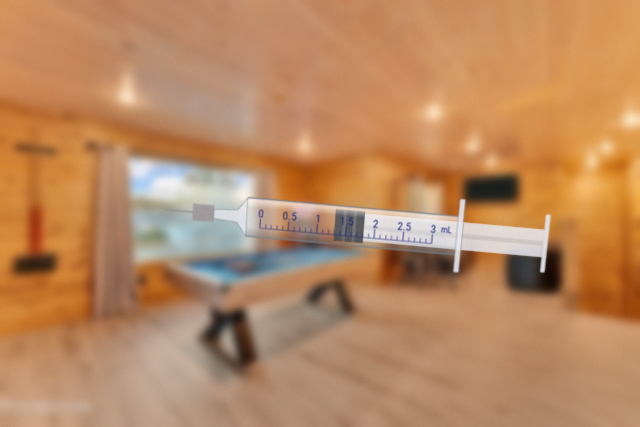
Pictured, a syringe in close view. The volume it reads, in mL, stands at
1.3 mL
